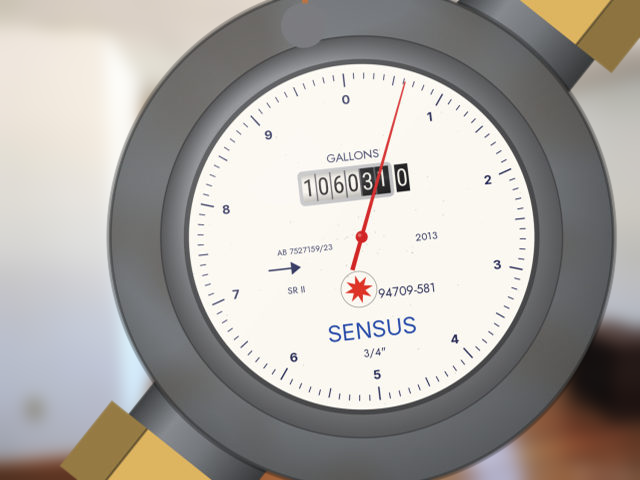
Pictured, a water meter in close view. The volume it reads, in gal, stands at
1060310.6 gal
